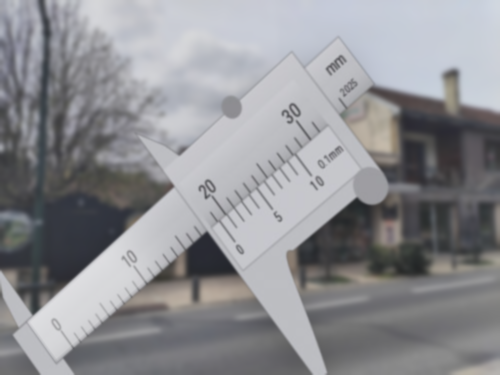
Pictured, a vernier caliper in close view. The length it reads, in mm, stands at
19.2 mm
